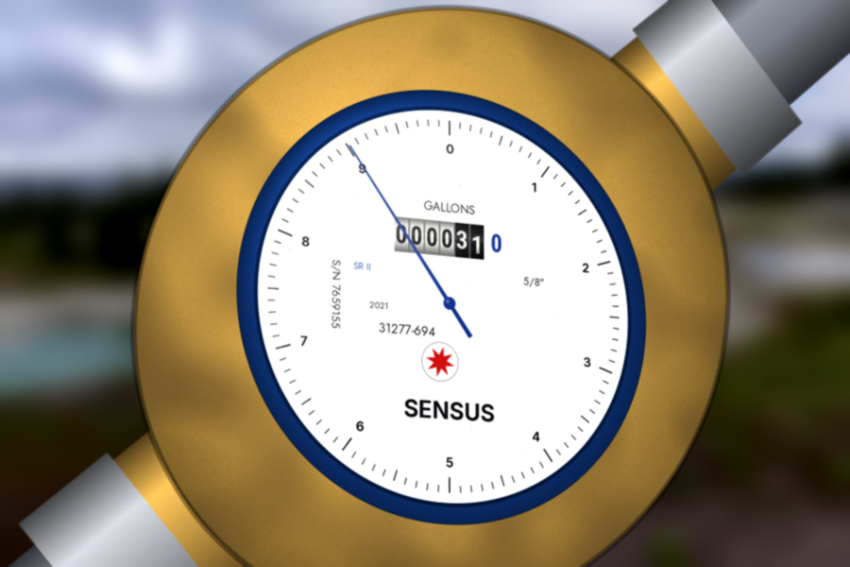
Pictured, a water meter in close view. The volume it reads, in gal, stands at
309.0 gal
